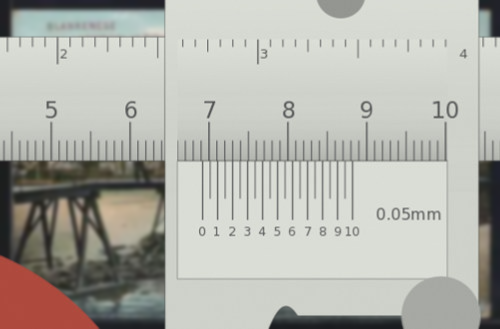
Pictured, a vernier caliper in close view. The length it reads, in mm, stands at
69.2 mm
